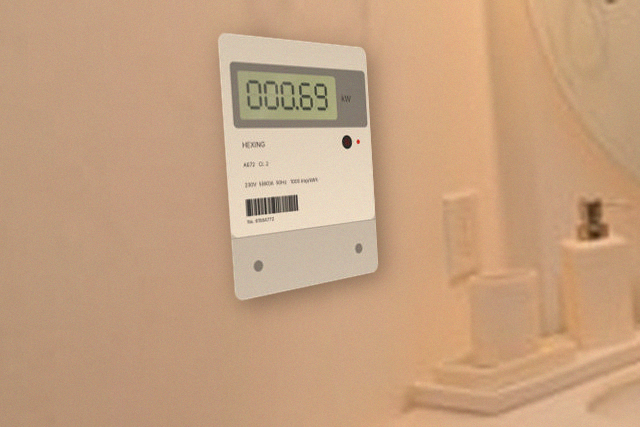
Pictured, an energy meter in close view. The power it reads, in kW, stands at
0.69 kW
